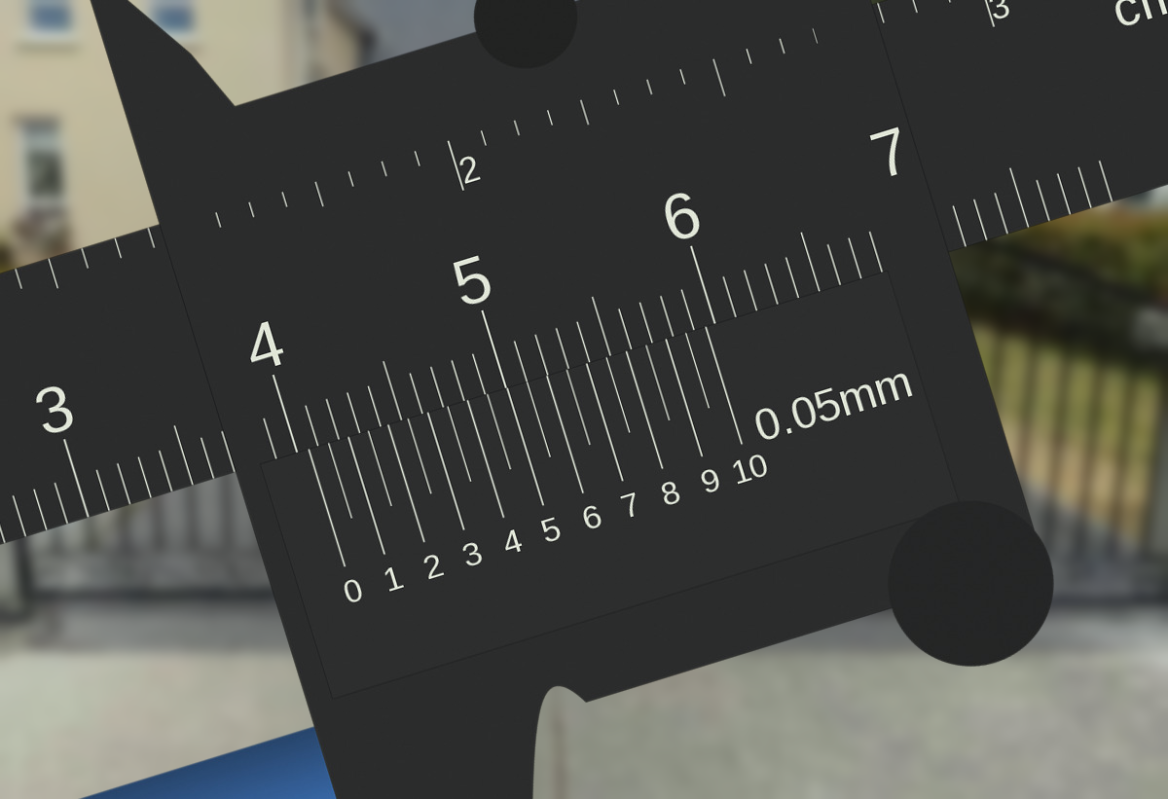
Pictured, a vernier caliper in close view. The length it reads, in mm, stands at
40.55 mm
